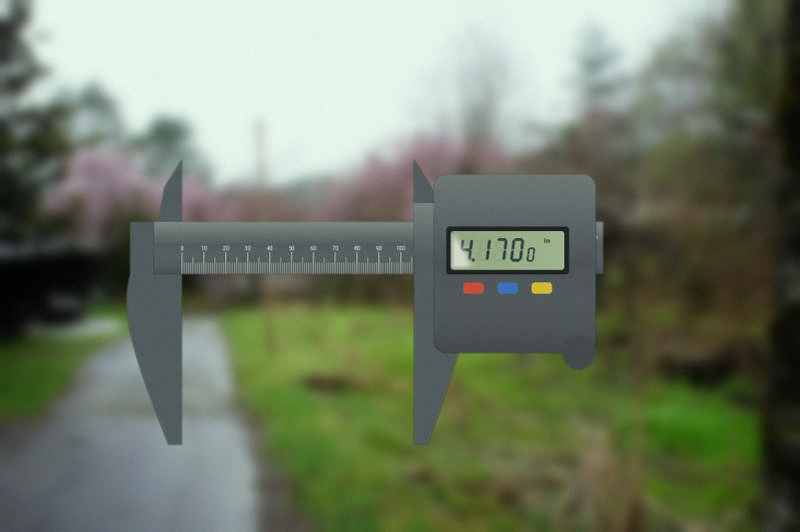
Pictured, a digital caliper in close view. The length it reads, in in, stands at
4.1700 in
